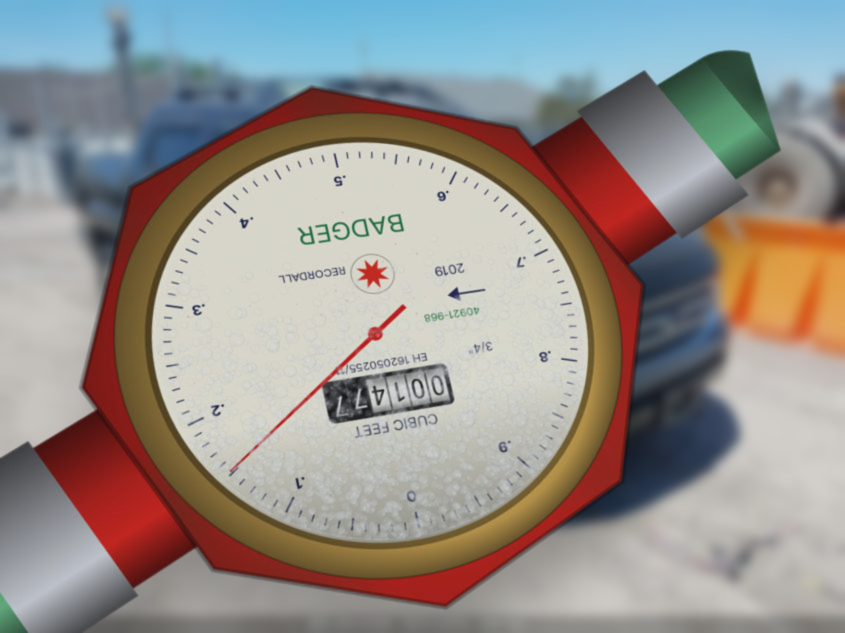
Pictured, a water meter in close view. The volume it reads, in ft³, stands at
1477.15 ft³
